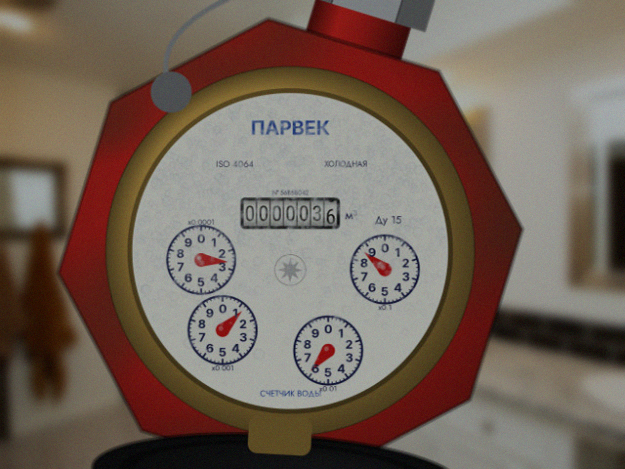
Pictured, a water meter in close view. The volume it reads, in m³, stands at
35.8612 m³
